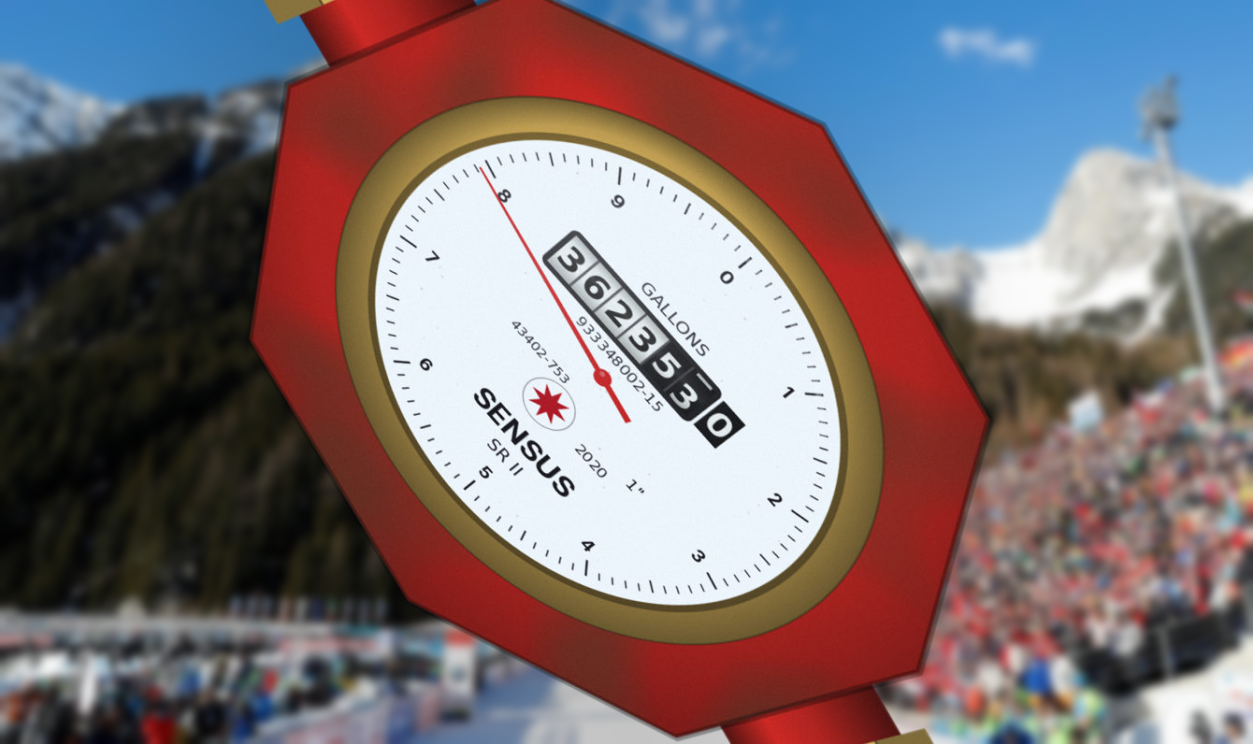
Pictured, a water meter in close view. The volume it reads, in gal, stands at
3623527.9 gal
